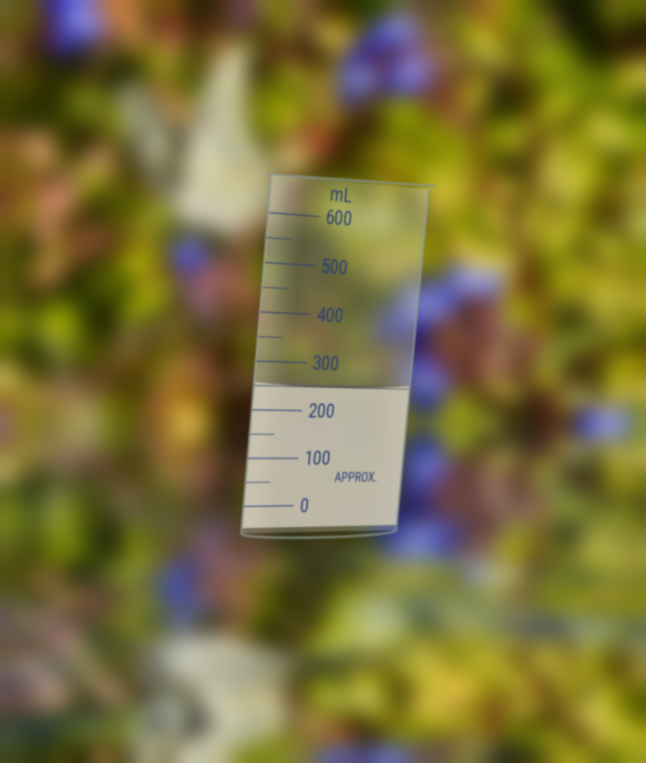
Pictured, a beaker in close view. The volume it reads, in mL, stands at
250 mL
